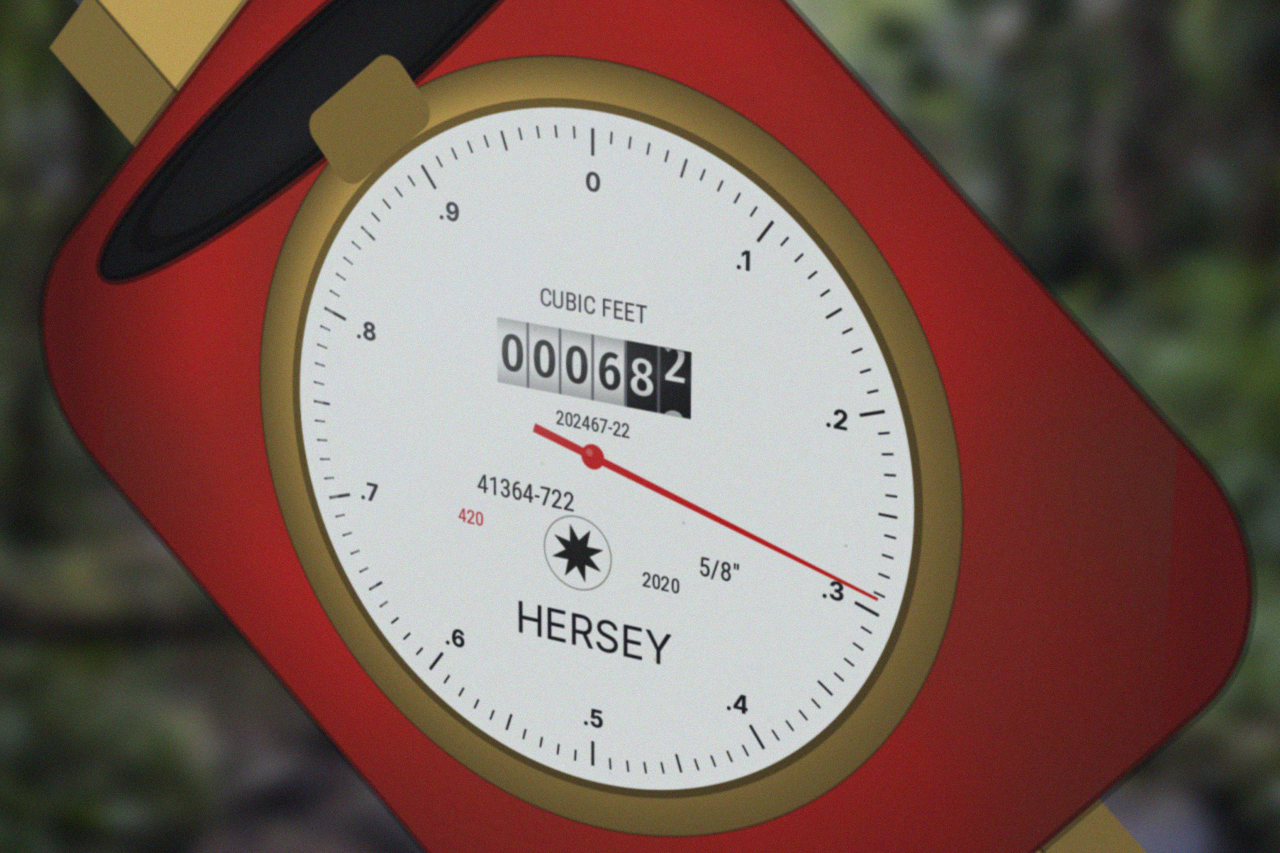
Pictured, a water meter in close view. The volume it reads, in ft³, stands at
682.29 ft³
